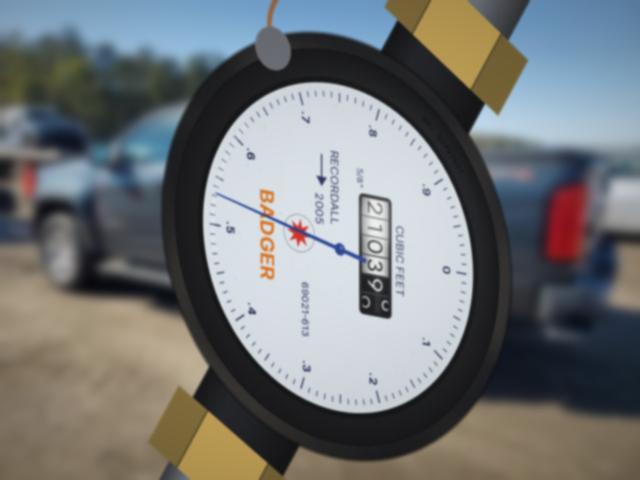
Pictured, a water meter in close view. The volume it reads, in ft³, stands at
210398.53 ft³
